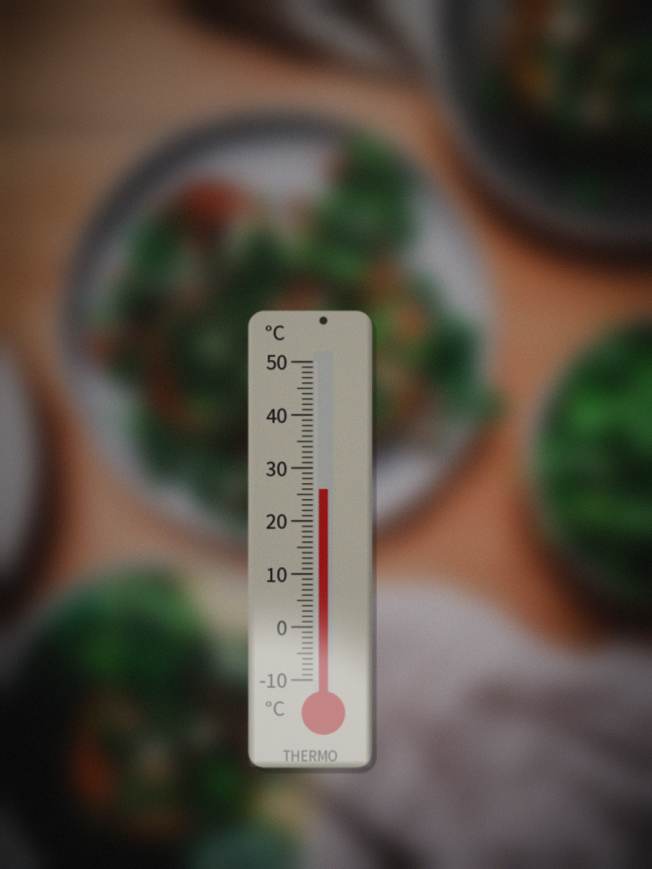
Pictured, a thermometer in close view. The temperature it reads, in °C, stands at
26 °C
